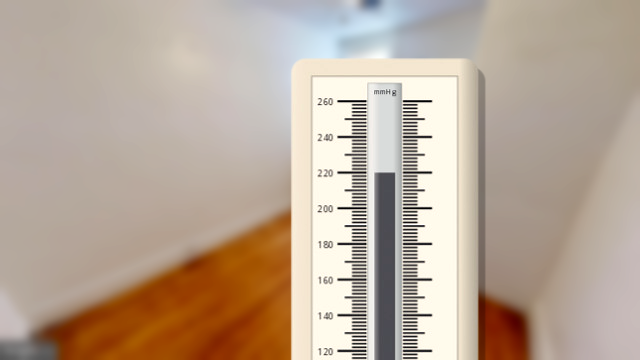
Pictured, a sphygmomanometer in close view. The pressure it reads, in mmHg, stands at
220 mmHg
